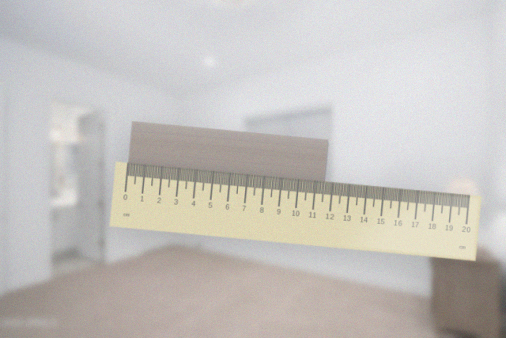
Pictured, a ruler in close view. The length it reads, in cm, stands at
11.5 cm
